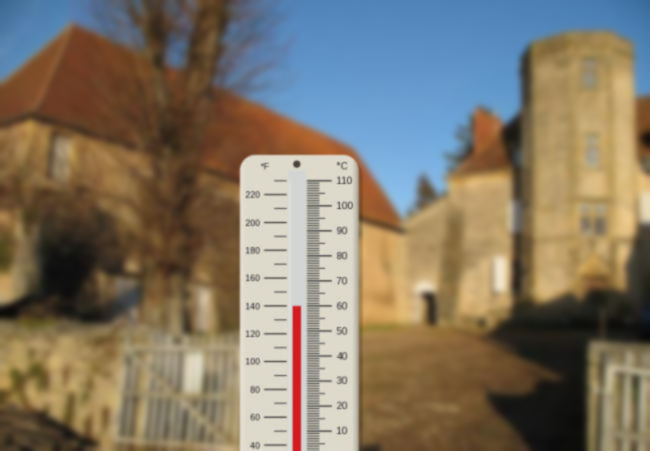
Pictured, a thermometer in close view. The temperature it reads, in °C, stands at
60 °C
